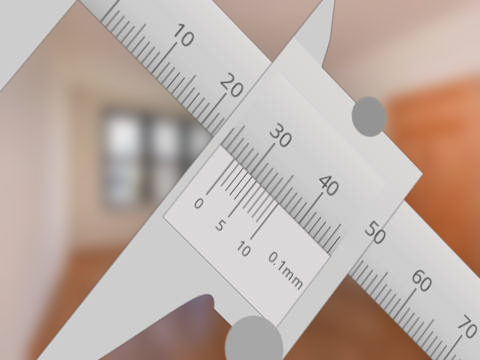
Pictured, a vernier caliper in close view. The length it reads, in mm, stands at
26.8 mm
